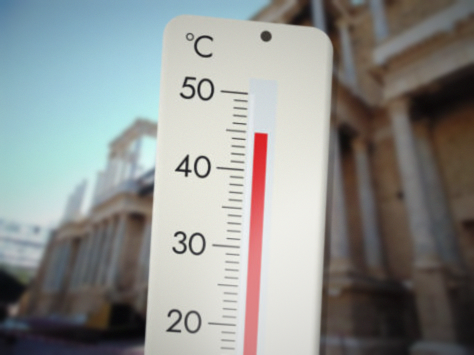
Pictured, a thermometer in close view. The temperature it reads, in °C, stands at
45 °C
